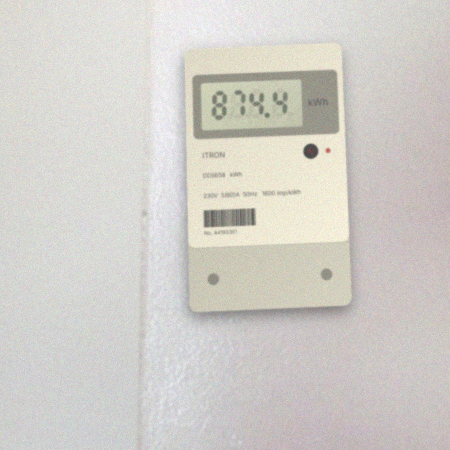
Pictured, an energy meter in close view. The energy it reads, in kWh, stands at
874.4 kWh
